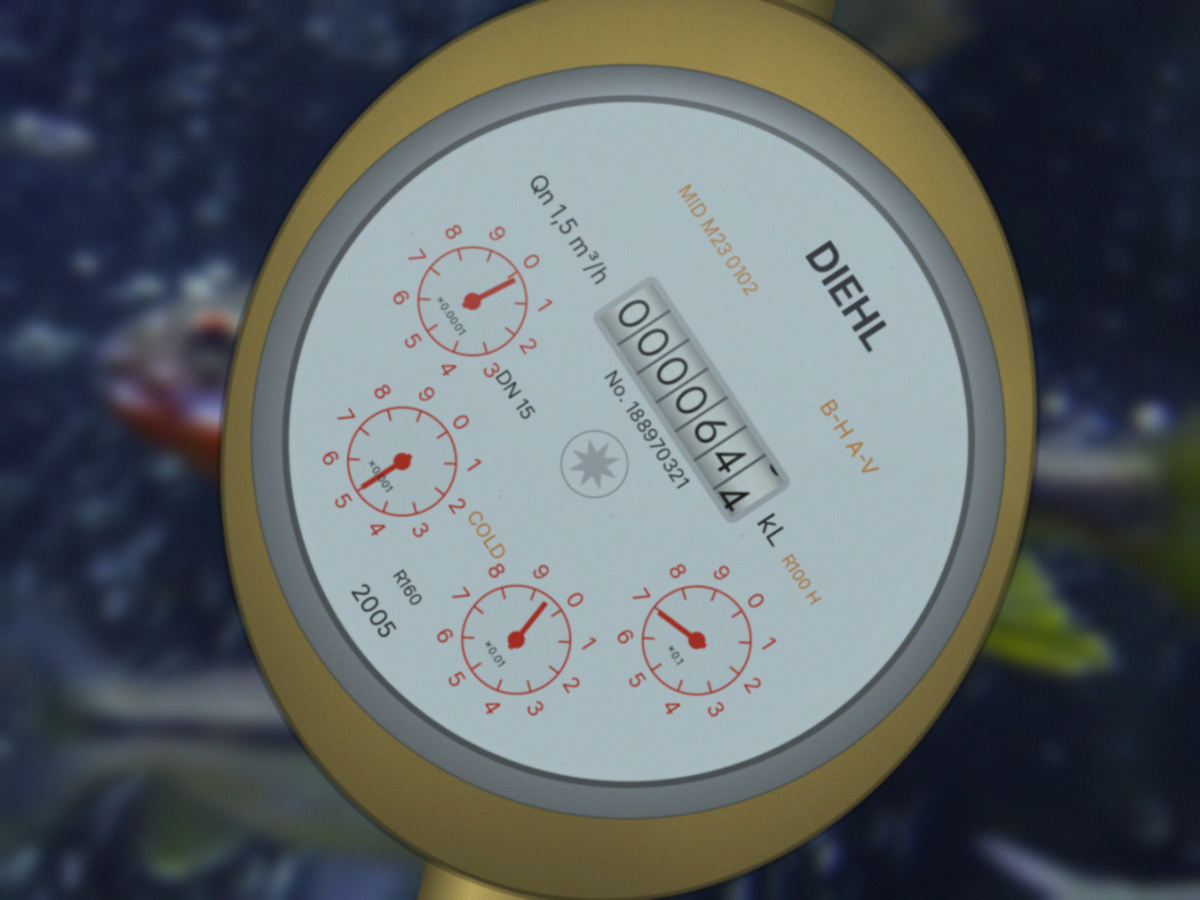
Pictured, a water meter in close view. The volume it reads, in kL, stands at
643.6950 kL
